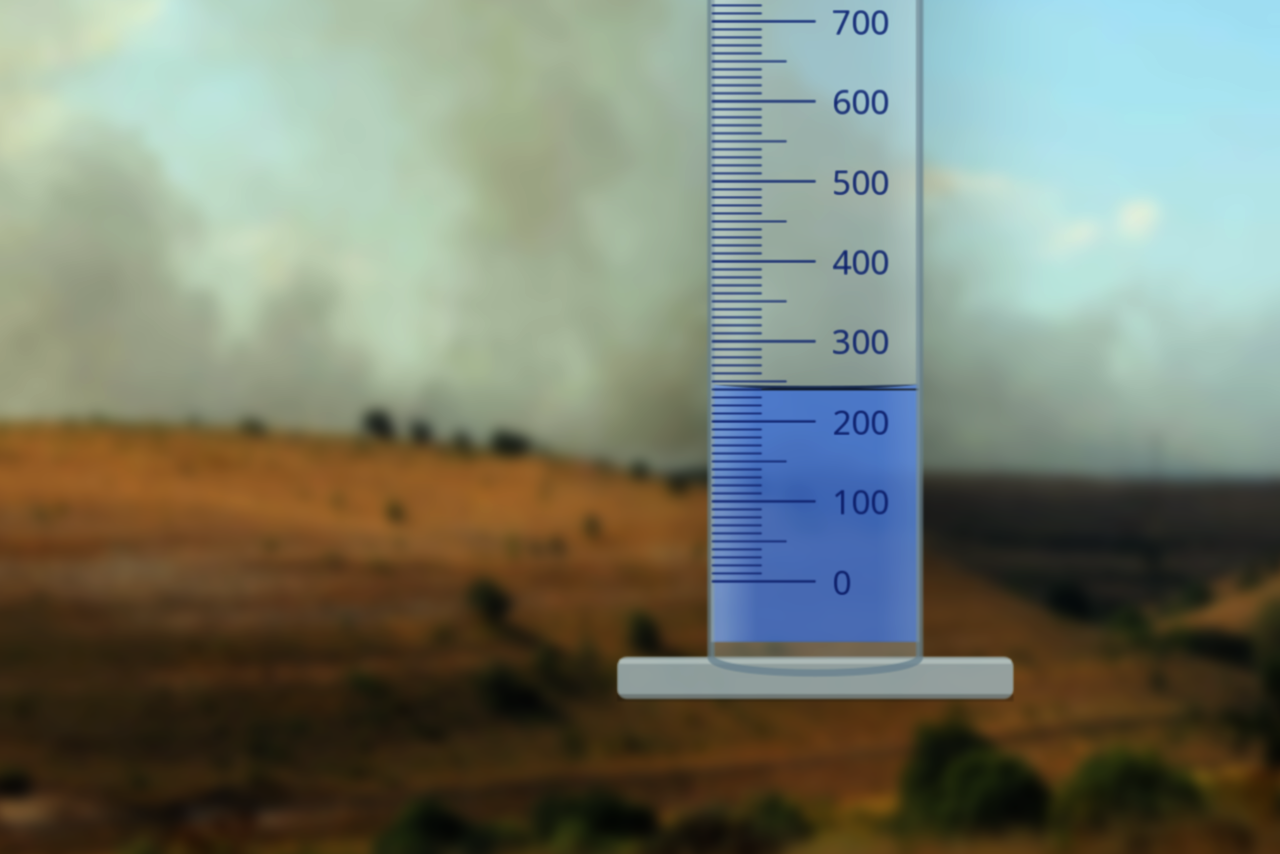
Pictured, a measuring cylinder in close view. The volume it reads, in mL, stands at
240 mL
